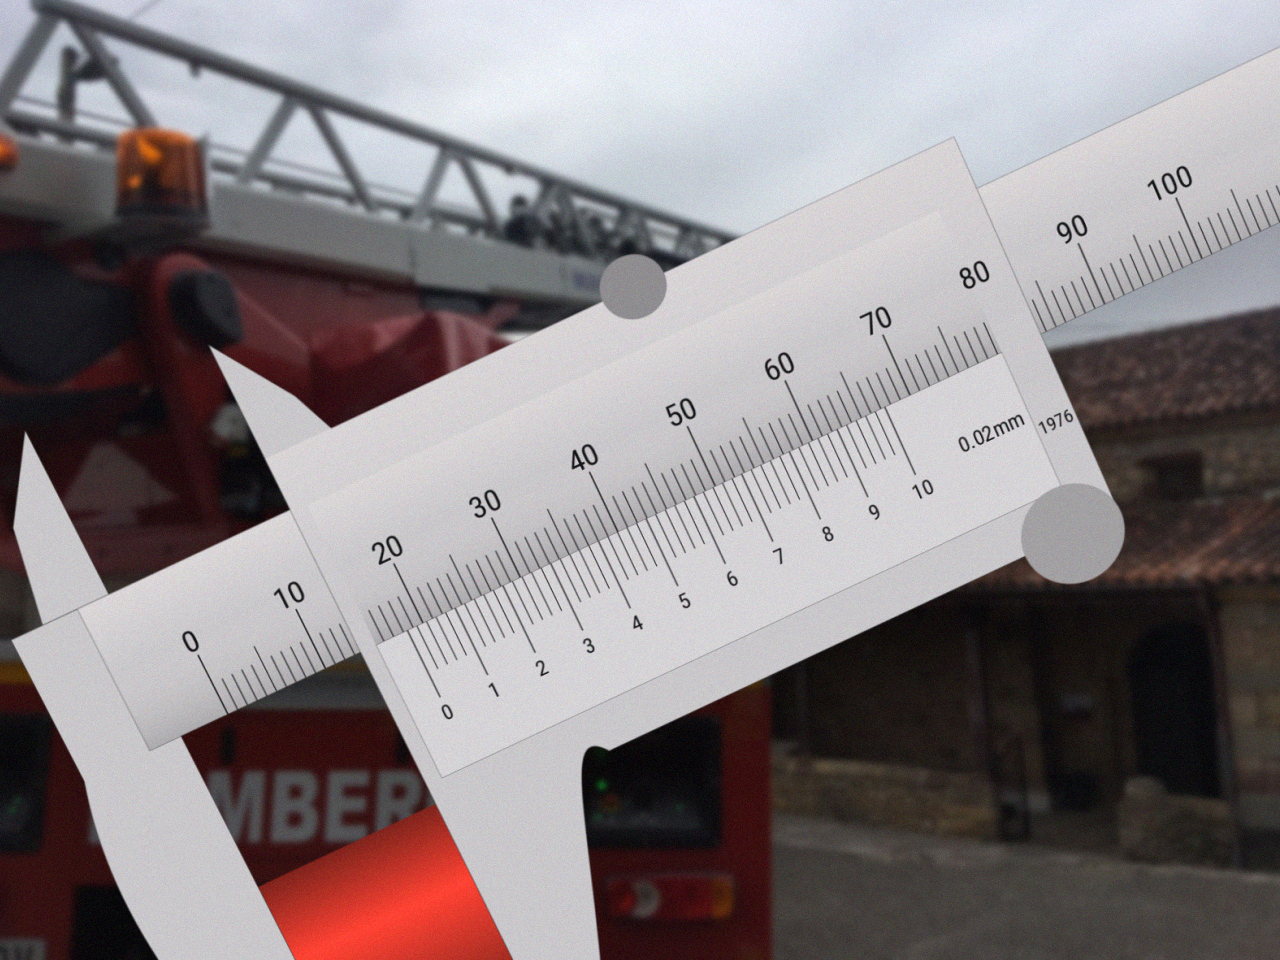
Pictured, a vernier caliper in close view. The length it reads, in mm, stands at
18.4 mm
